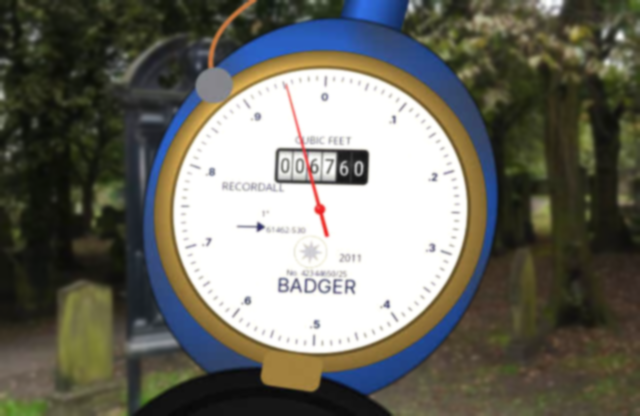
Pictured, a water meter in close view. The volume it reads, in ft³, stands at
6759.95 ft³
